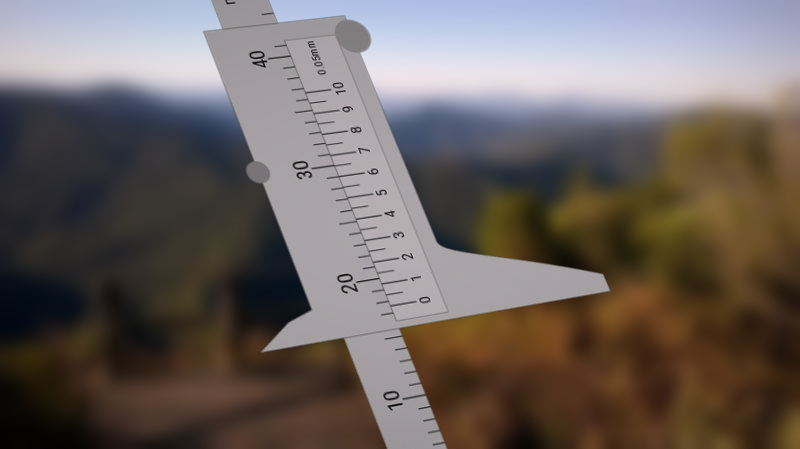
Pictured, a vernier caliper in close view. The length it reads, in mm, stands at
17.6 mm
